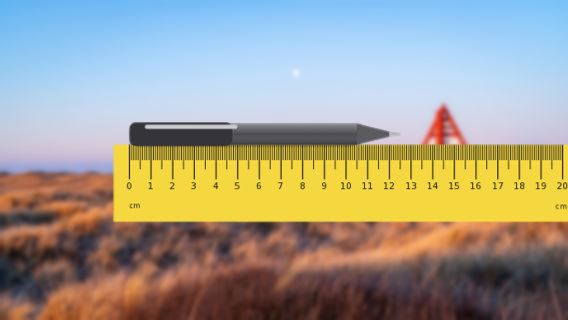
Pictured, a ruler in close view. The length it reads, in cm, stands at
12.5 cm
